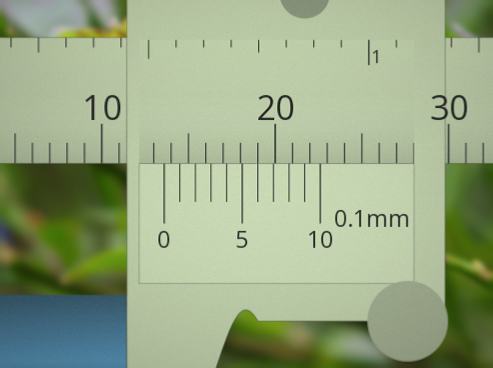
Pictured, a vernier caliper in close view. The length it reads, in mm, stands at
13.6 mm
